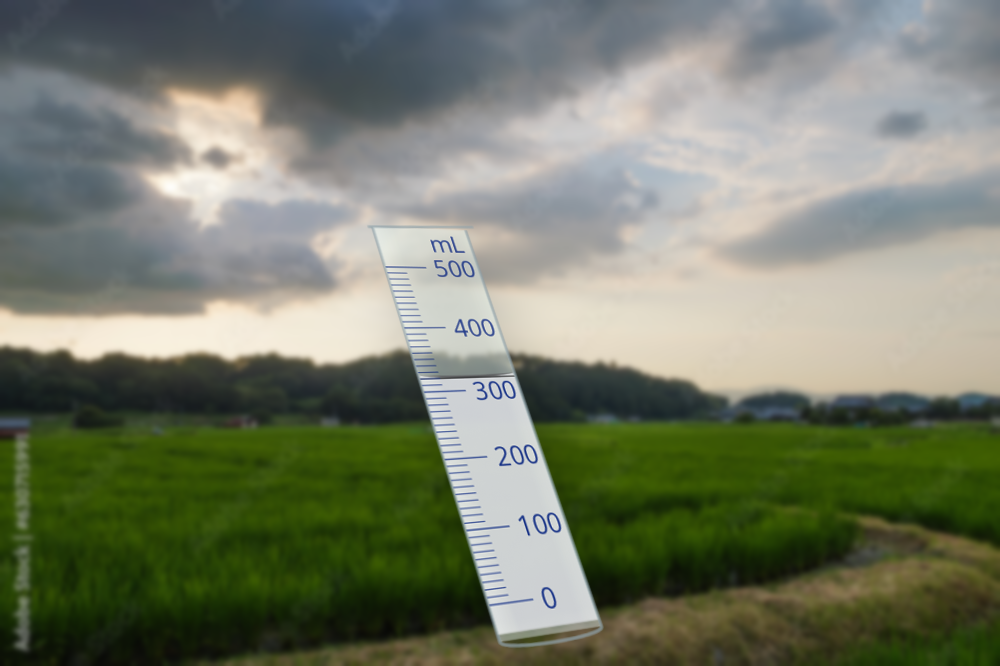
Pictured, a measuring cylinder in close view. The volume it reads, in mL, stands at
320 mL
